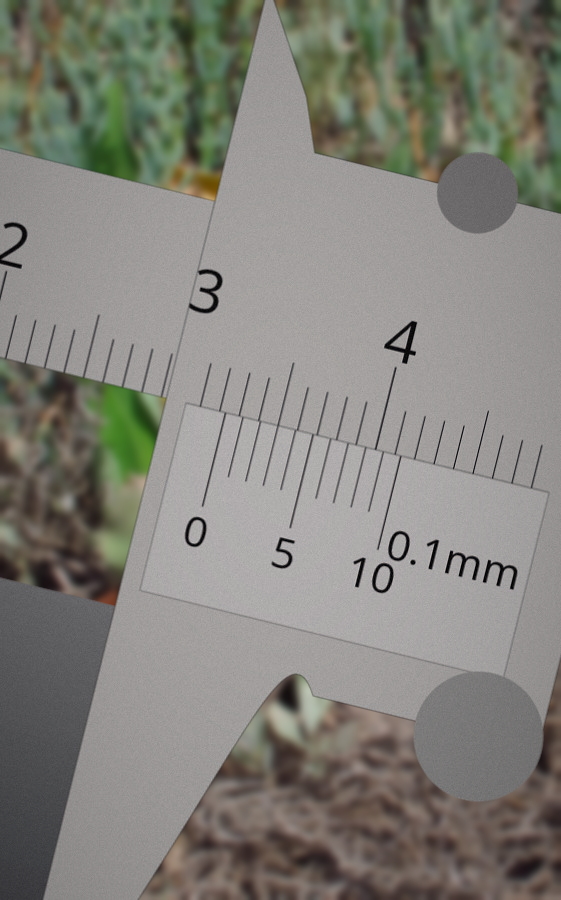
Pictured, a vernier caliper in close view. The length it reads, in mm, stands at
32.3 mm
